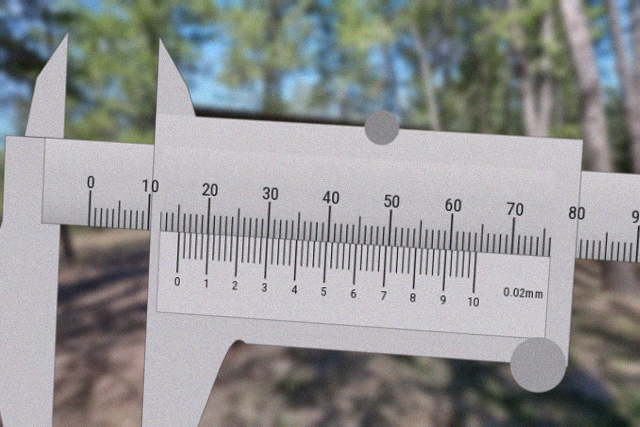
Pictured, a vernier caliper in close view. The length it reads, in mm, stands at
15.2 mm
